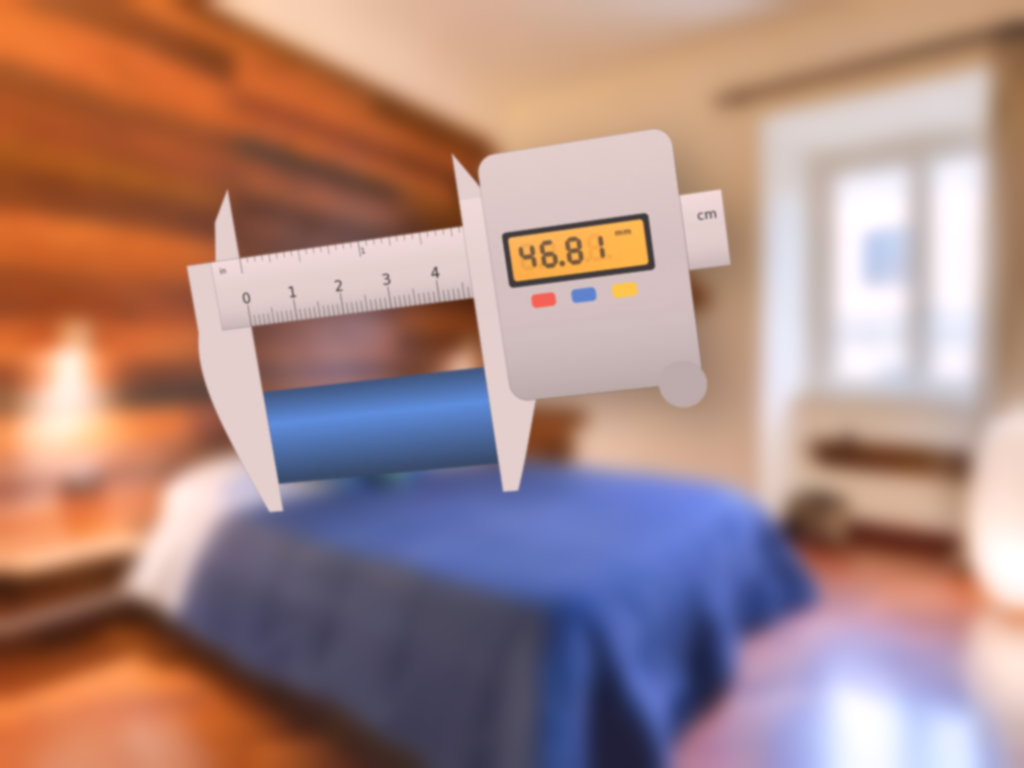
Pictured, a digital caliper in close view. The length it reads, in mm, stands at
46.81 mm
